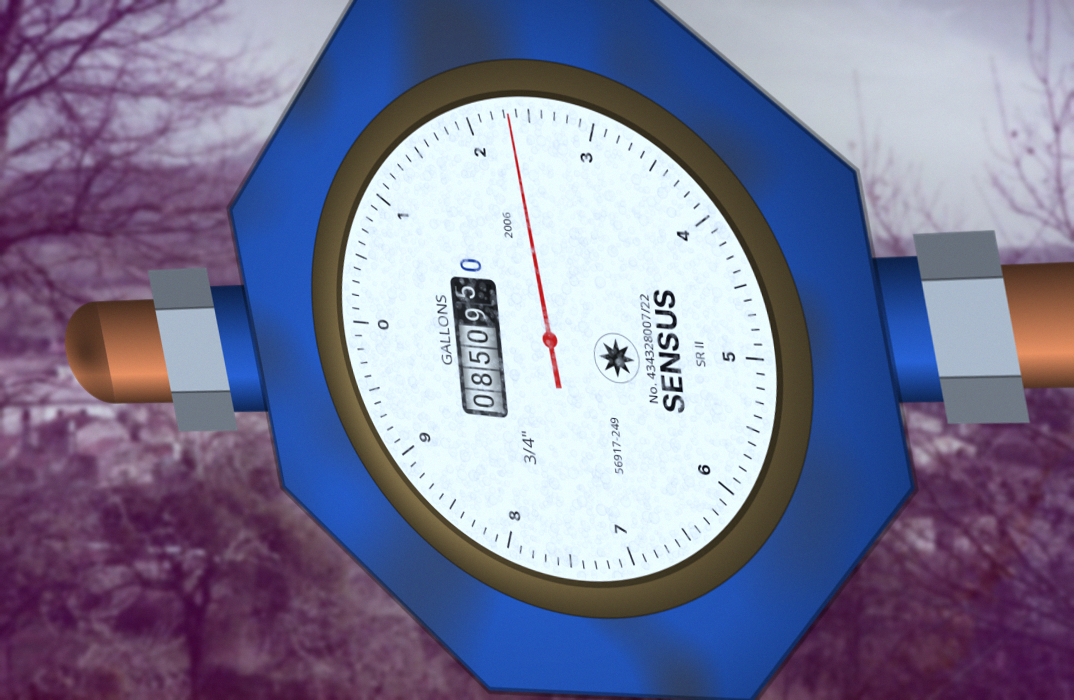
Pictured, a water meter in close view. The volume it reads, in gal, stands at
850952.3 gal
